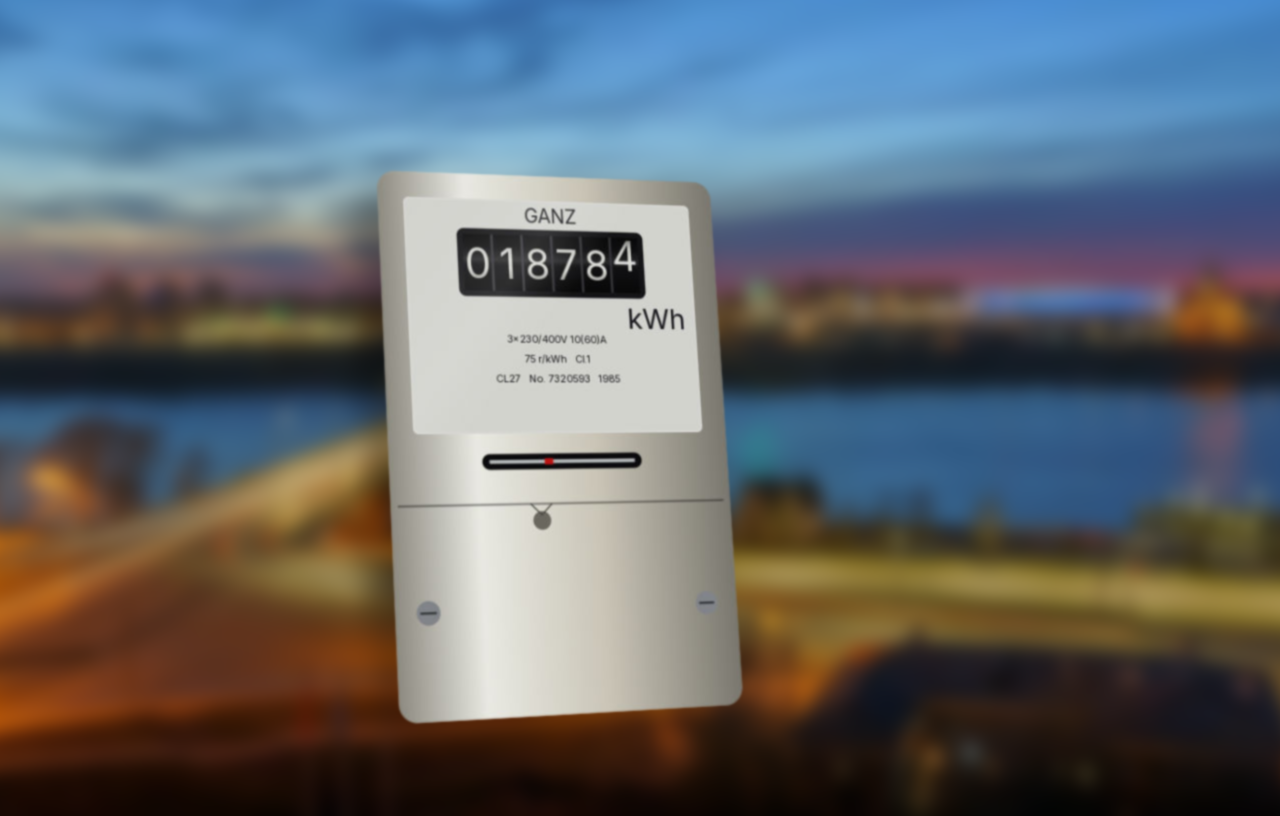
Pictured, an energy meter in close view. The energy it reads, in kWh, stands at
18784 kWh
